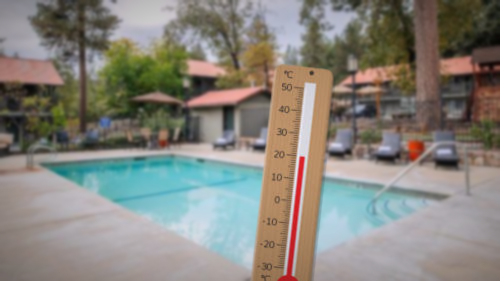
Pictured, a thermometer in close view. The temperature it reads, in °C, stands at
20 °C
